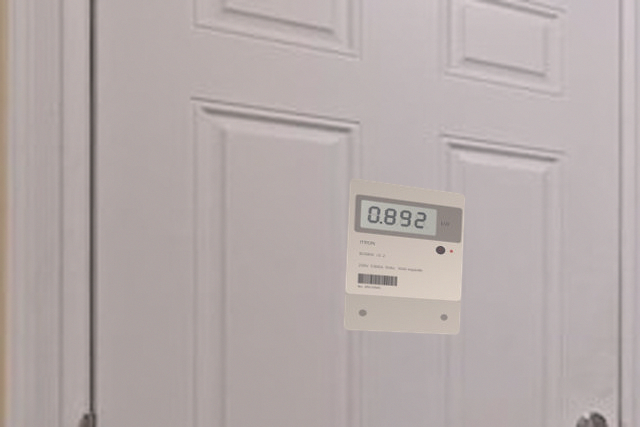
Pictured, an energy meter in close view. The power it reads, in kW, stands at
0.892 kW
